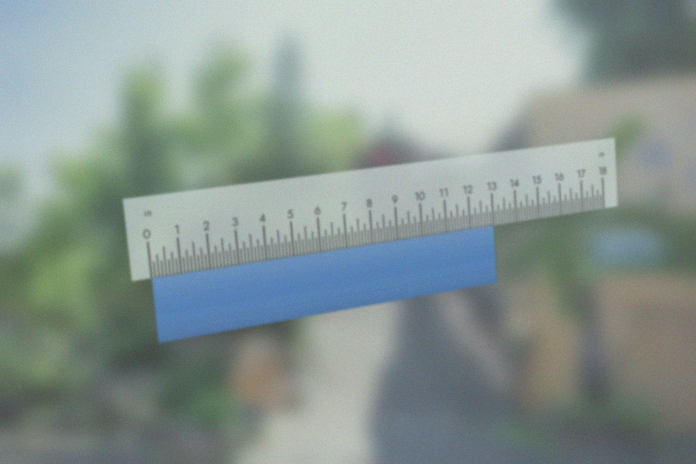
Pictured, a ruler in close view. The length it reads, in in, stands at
13 in
